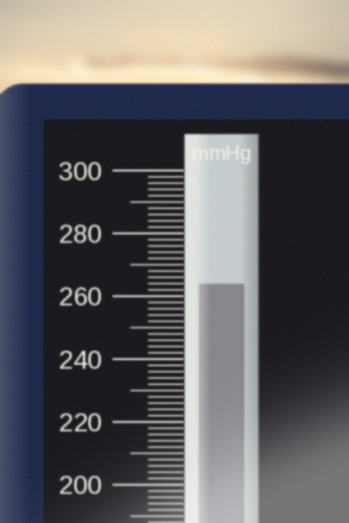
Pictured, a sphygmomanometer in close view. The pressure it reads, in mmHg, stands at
264 mmHg
